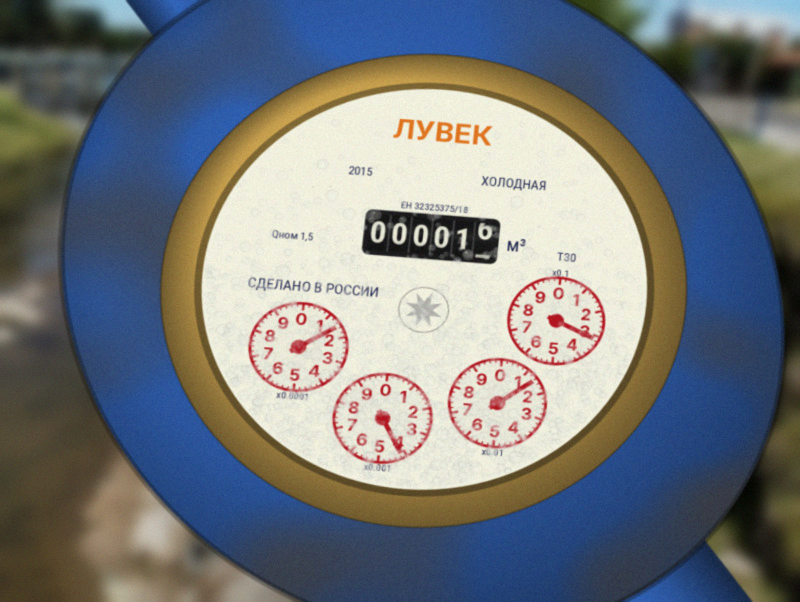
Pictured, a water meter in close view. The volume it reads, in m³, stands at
16.3141 m³
